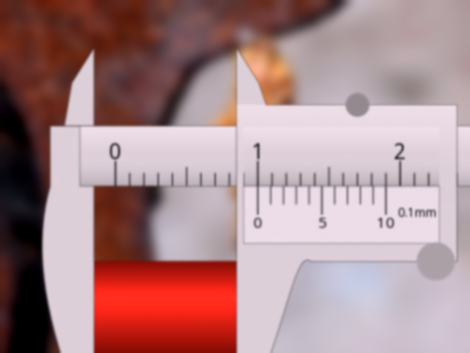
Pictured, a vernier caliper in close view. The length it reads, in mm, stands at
10.0 mm
